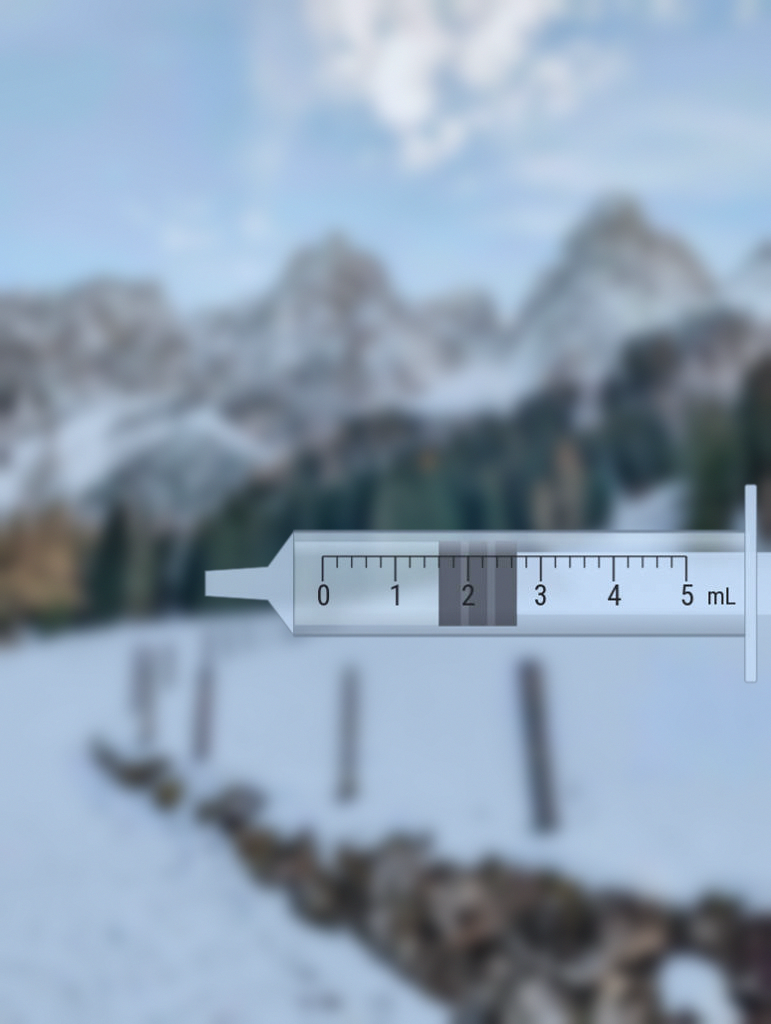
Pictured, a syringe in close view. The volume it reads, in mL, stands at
1.6 mL
